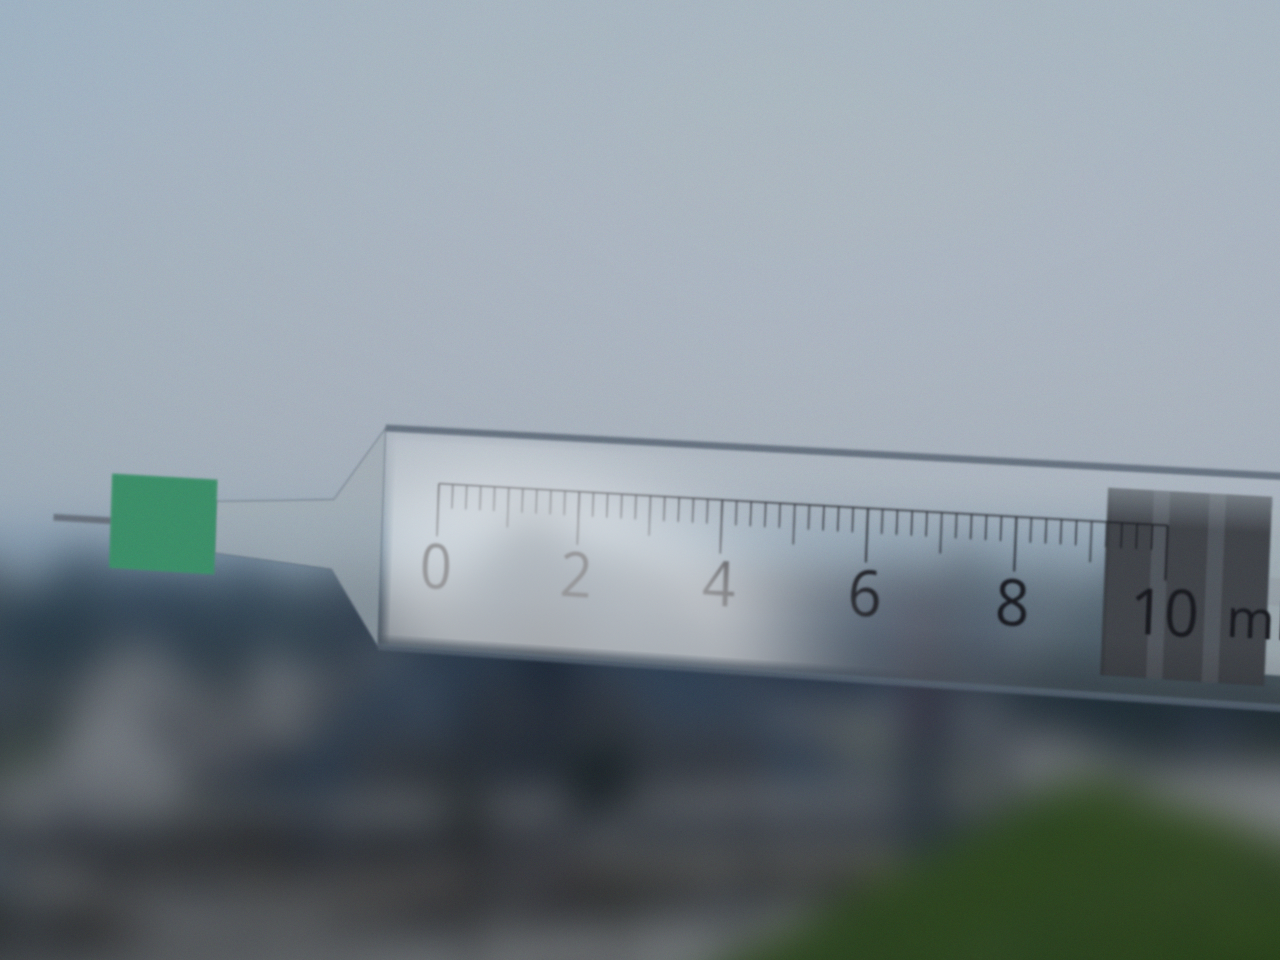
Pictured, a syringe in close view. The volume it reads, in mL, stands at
9.2 mL
